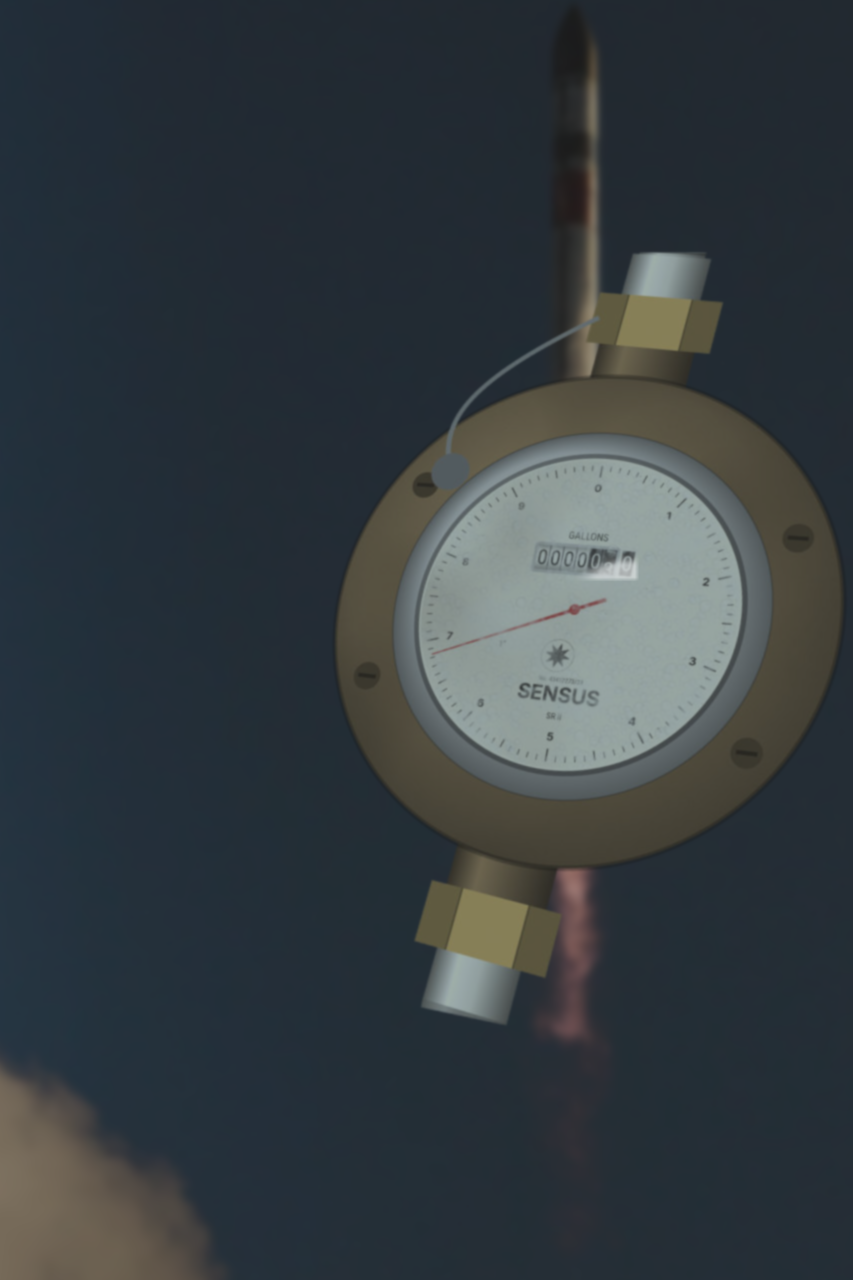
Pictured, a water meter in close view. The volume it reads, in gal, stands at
26.8 gal
